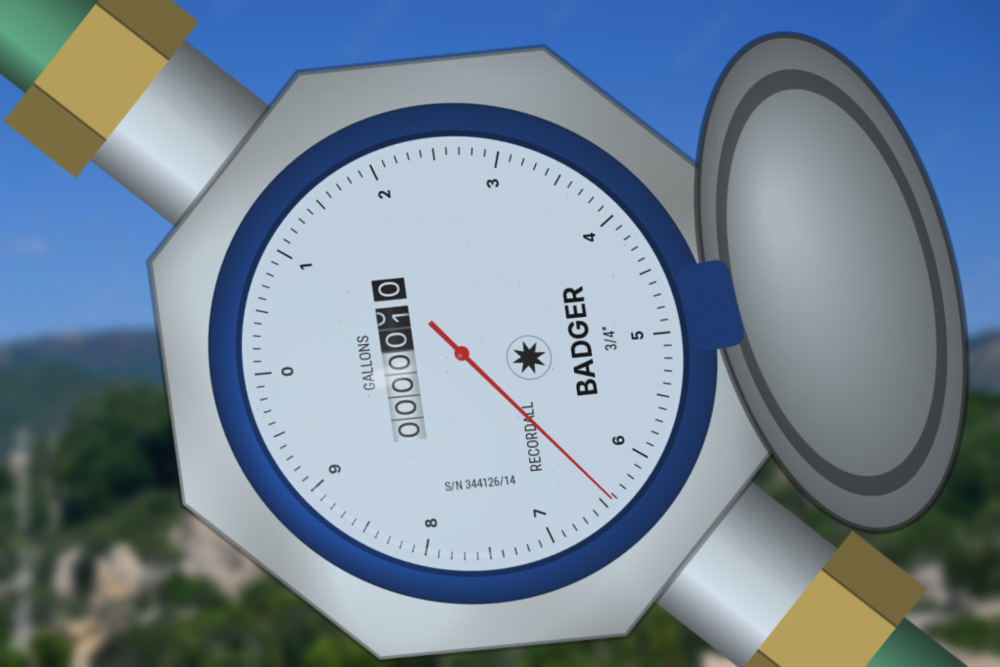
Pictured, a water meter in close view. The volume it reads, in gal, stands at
6.4 gal
